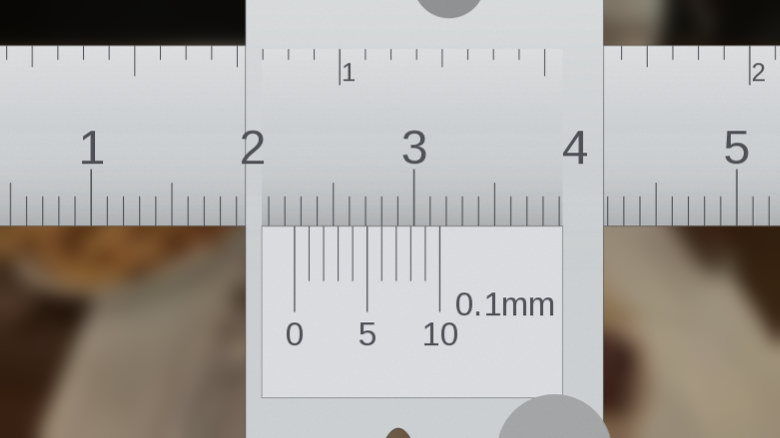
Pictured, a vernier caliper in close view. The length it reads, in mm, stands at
22.6 mm
